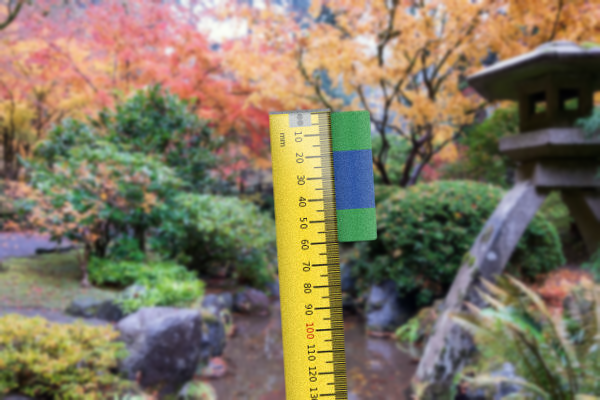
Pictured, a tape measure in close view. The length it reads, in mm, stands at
60 mm
